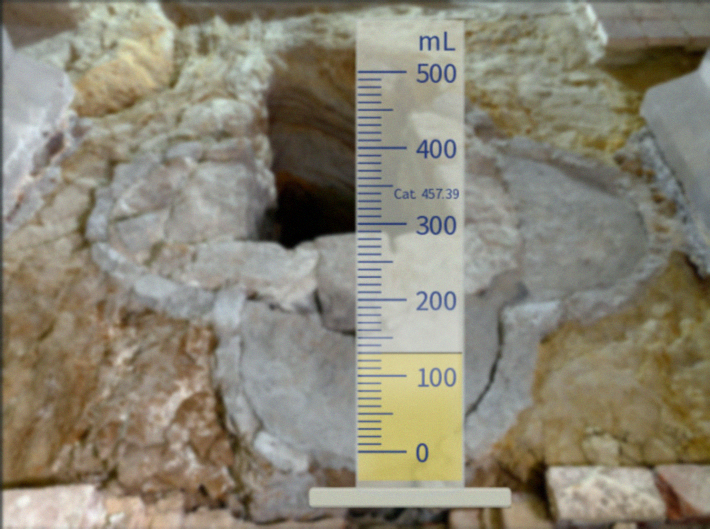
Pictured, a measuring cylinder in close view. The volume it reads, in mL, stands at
130 mL
